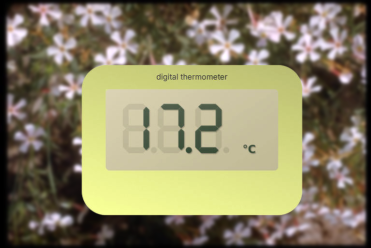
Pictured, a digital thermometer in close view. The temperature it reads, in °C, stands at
17.2 °C
